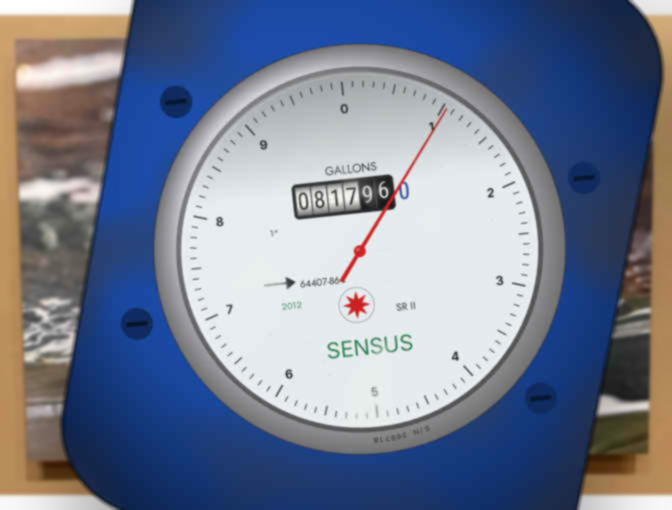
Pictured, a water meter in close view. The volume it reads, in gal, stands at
817961.0 gal
